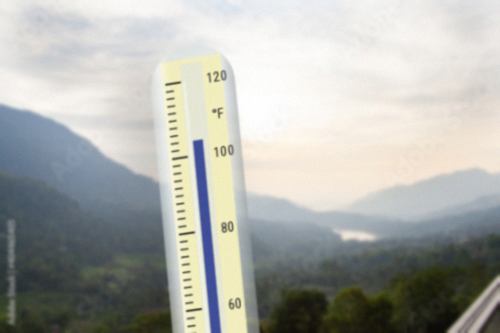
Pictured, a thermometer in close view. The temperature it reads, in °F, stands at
104 °F
